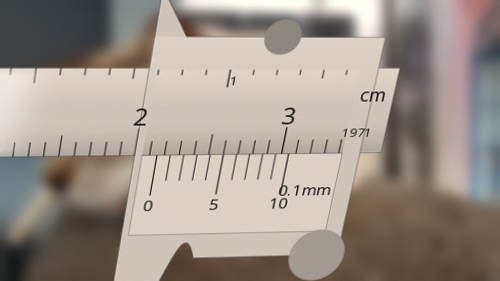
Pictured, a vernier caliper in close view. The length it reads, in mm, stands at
21.5 mm
